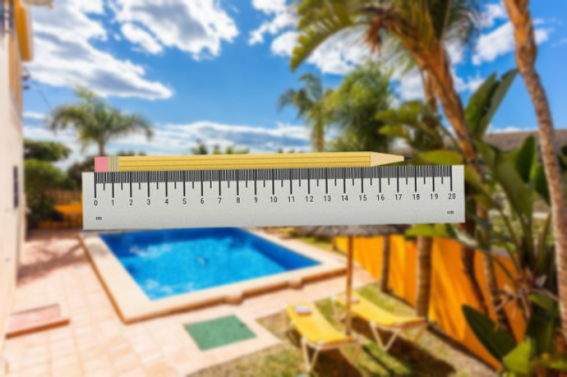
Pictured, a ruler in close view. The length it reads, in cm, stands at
18 cm
